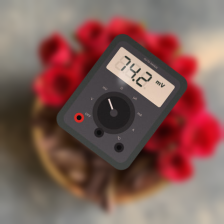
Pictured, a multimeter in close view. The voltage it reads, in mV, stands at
74.2 mV
